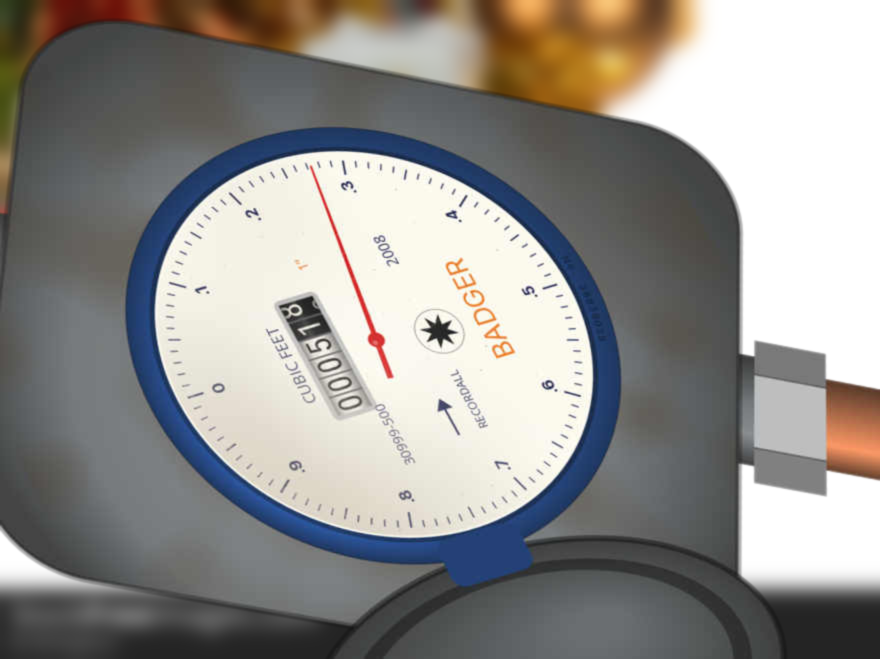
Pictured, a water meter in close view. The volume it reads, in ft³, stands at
518.27 ft³
